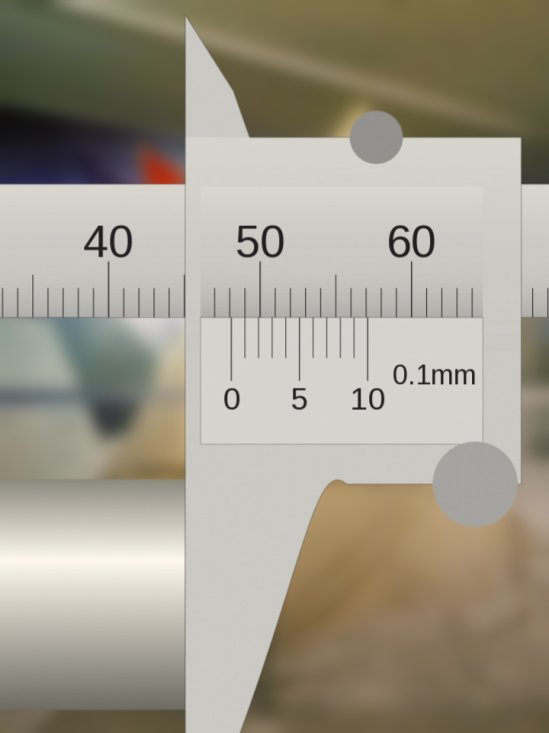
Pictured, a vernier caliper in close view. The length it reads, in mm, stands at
48.1 mm
